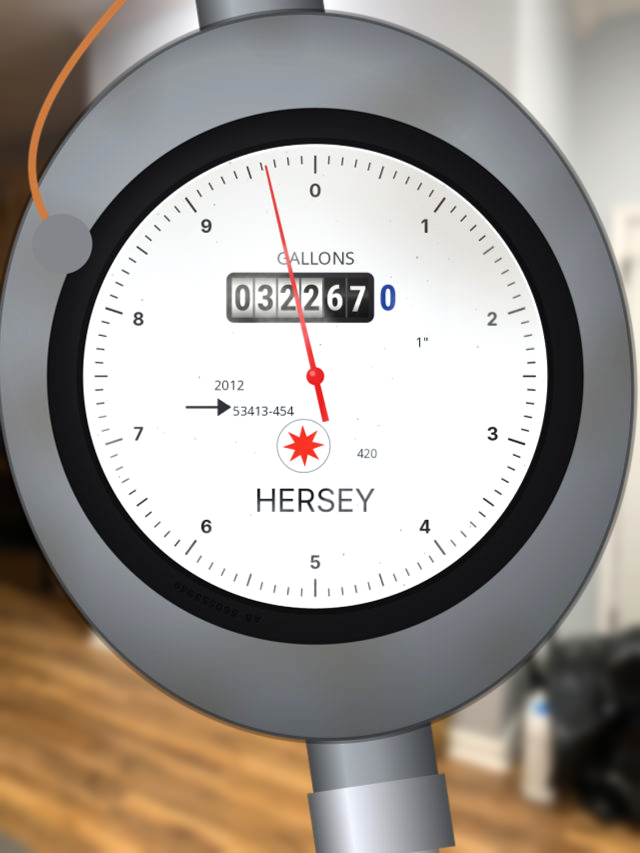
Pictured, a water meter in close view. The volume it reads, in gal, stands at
322669.6 gal
